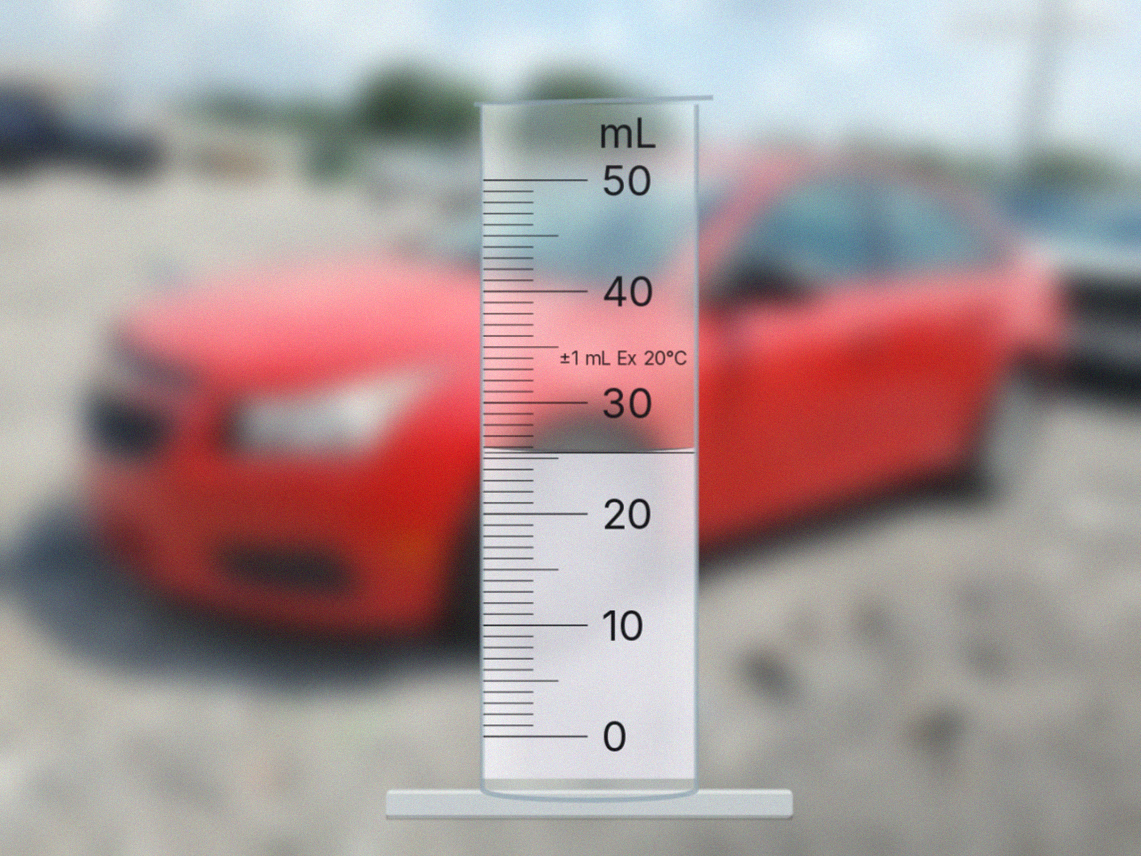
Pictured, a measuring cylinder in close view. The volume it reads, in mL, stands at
25.5 mL
